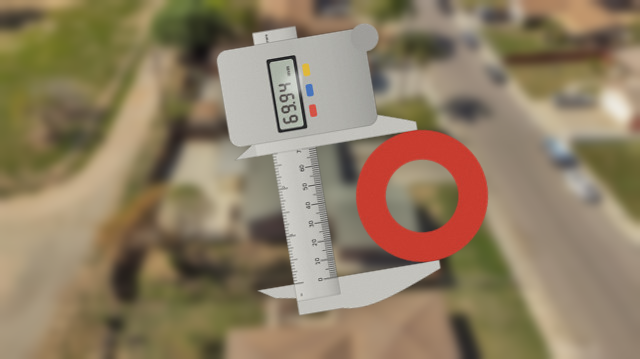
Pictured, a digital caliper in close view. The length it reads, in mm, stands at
69.94 mm
